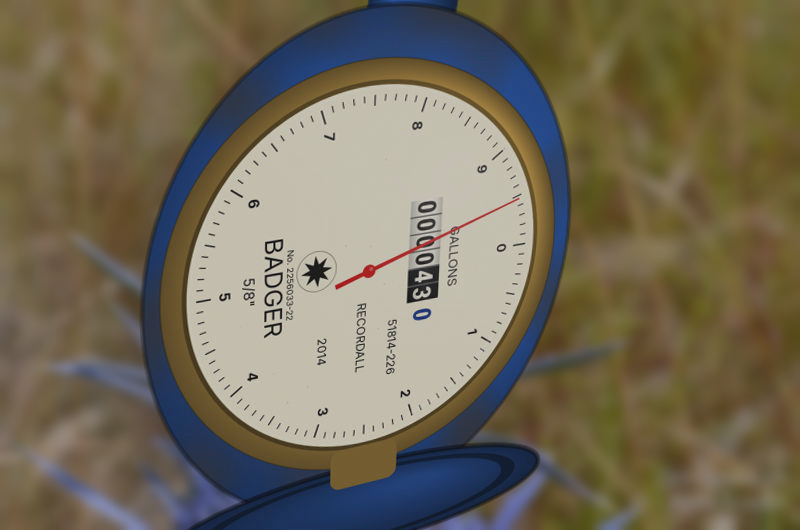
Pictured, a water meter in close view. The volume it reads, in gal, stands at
429.5 gal
